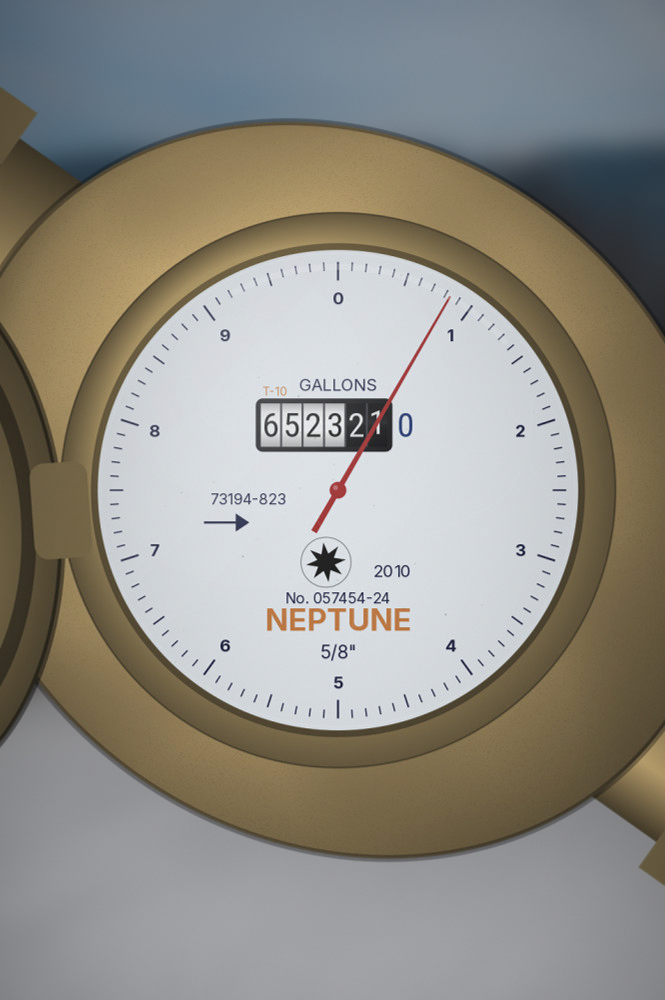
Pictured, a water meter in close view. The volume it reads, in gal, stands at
6523210.8 gal
